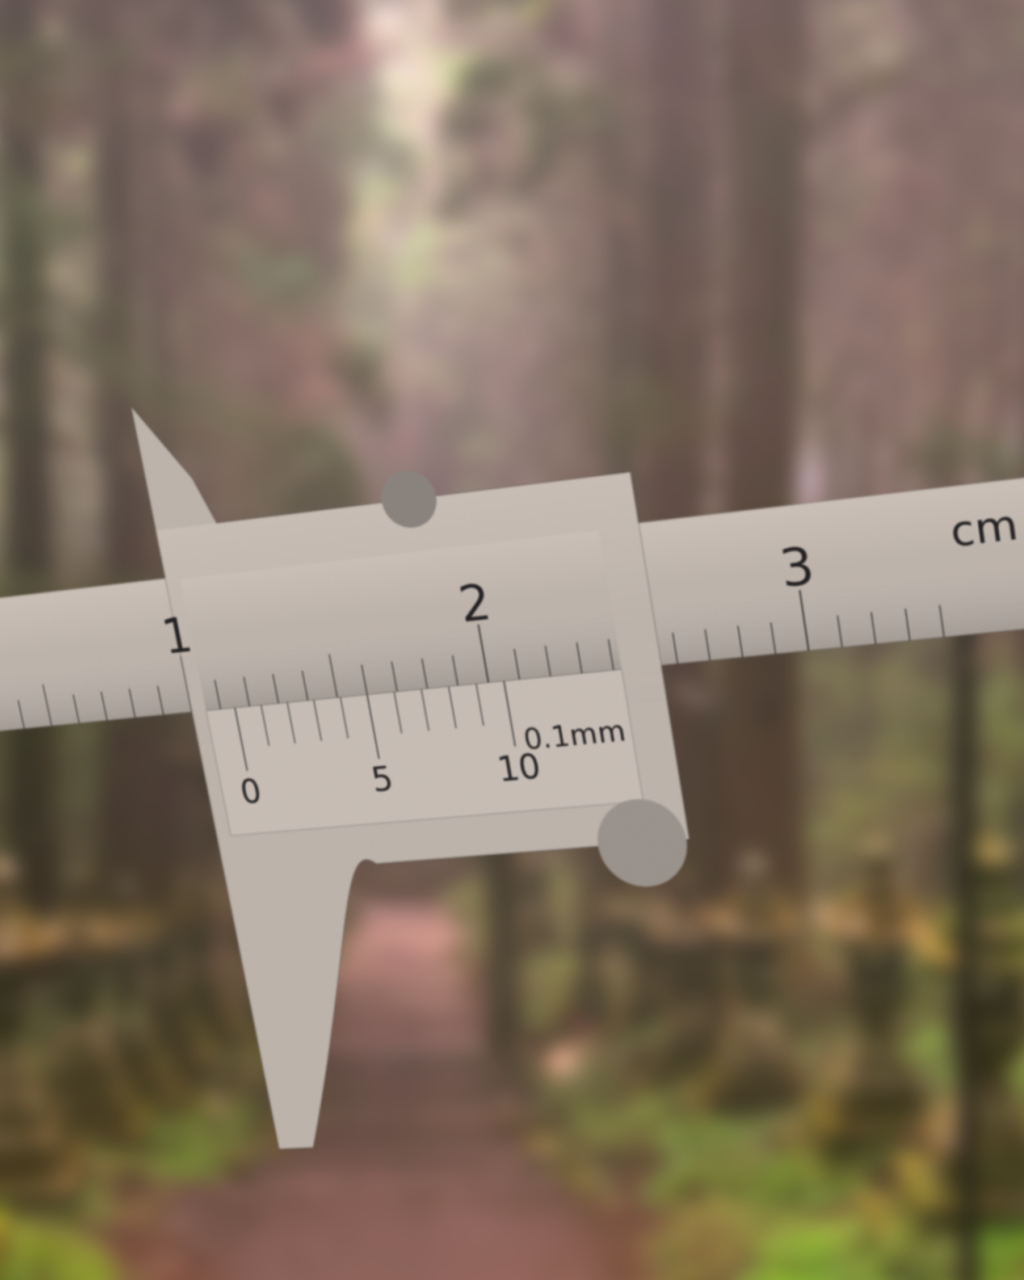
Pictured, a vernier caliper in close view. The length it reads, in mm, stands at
11.5 mm
